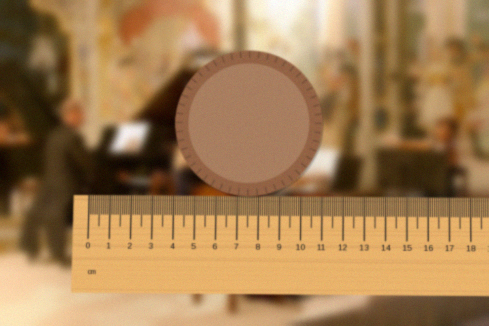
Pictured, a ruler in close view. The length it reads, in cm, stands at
7 cm
